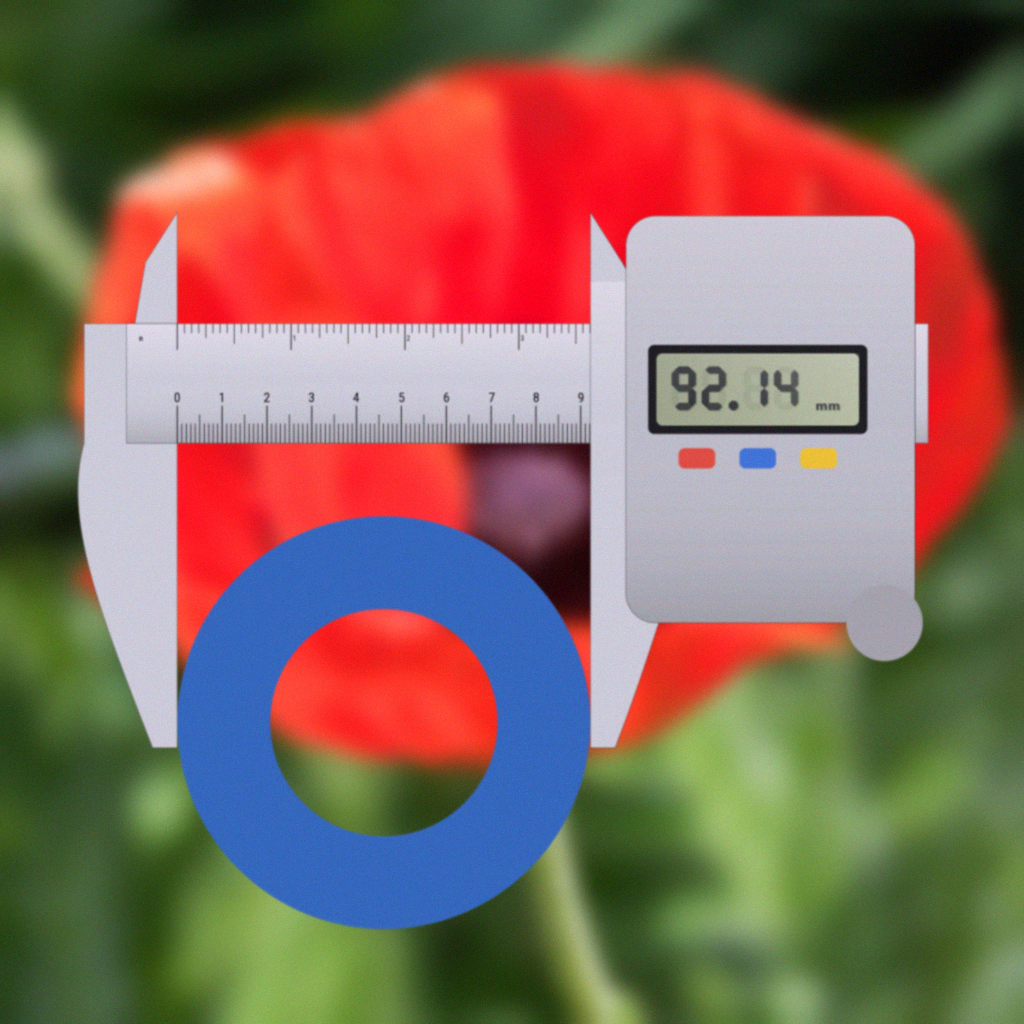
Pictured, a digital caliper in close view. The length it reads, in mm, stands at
92.14 mm
